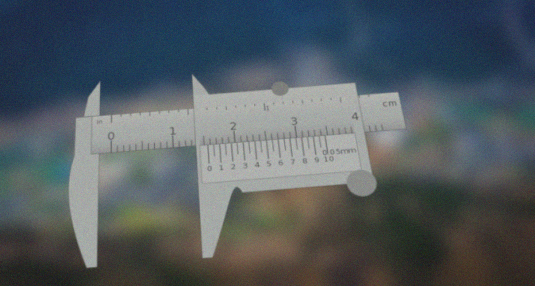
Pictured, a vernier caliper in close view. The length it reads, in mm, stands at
15.6 mm
